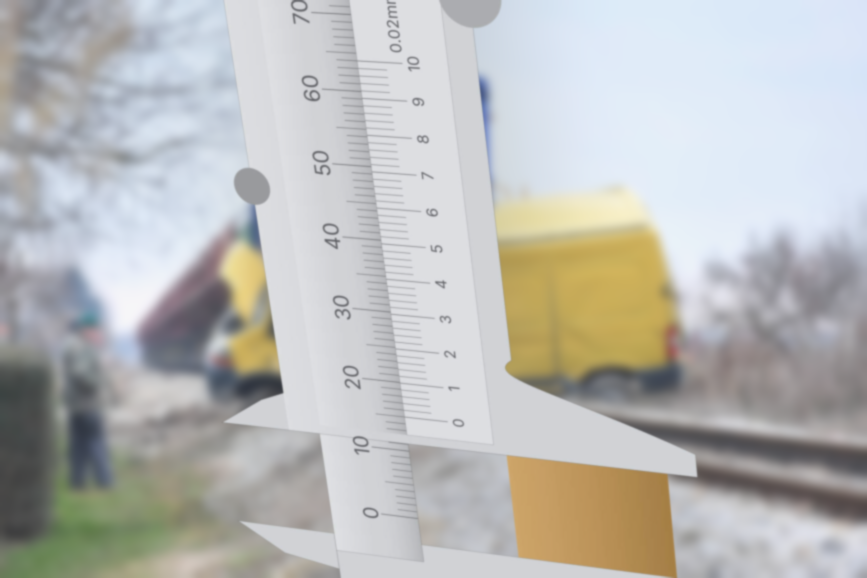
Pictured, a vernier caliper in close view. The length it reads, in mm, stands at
15.0 mm
